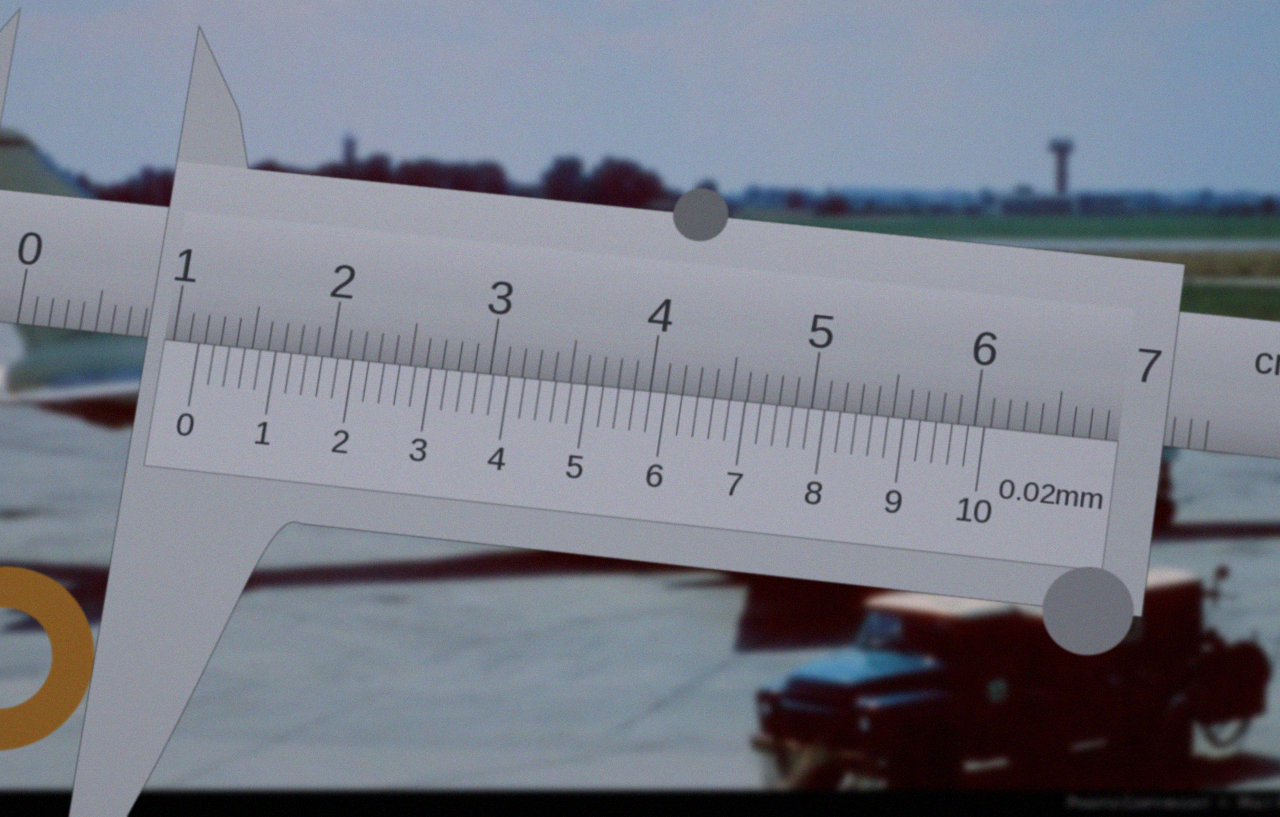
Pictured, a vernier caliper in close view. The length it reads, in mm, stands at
11.6 mm
